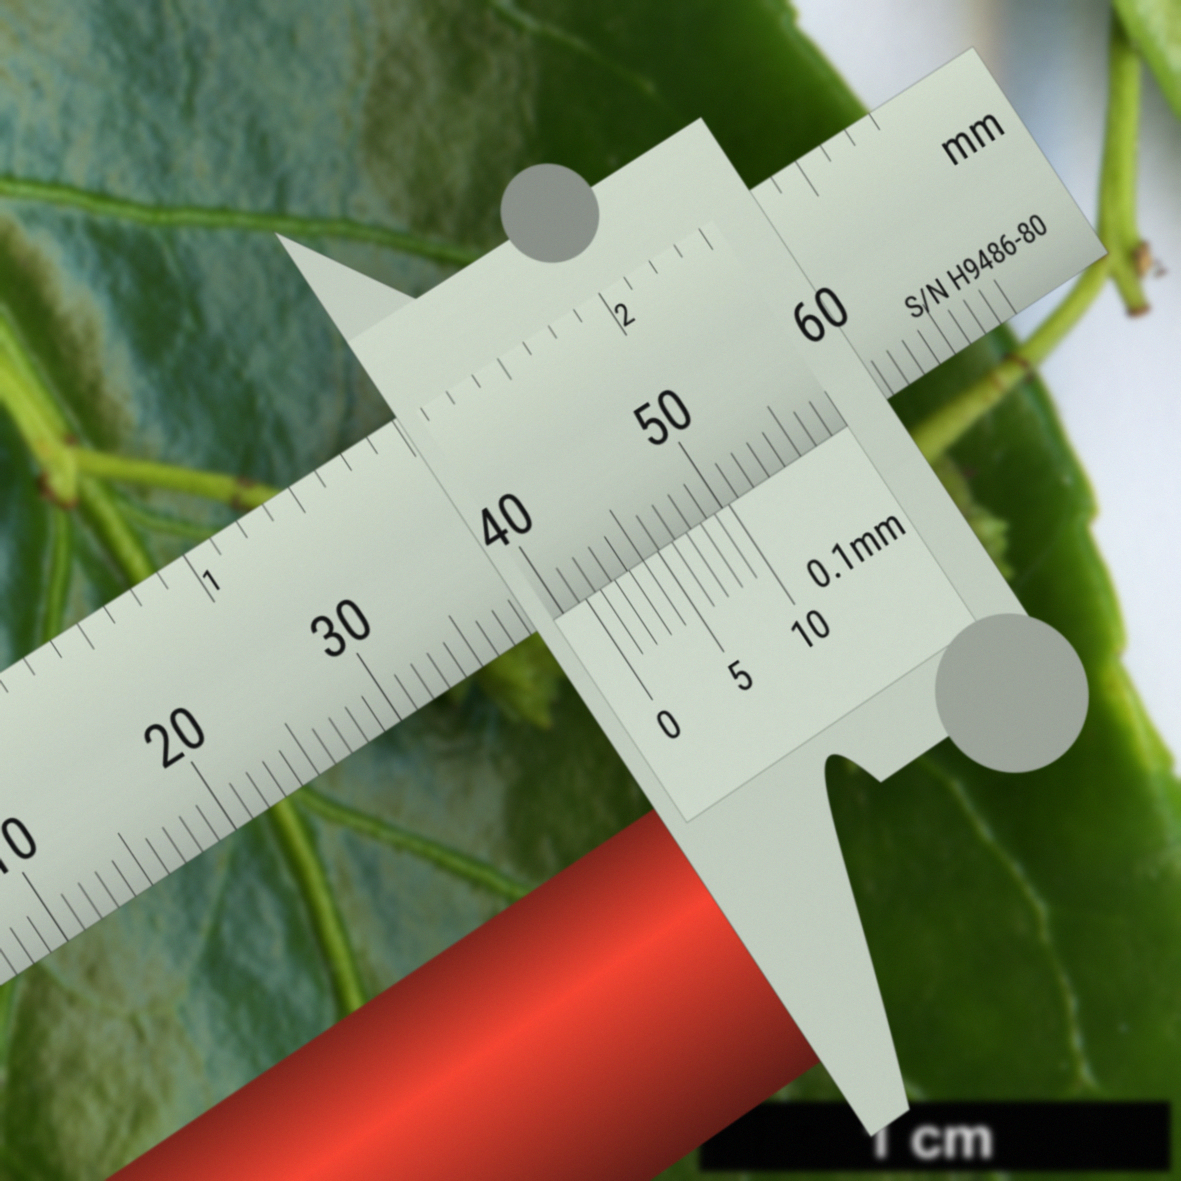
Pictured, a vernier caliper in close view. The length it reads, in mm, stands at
41.4 mm
